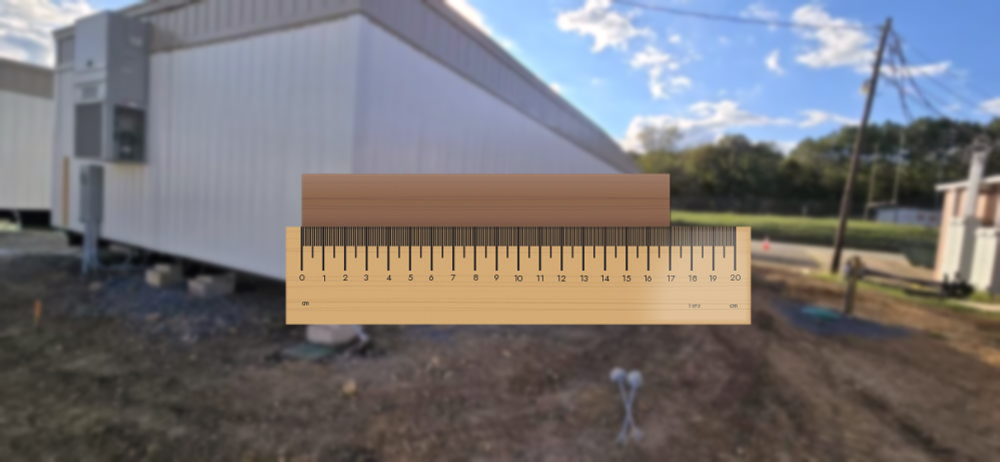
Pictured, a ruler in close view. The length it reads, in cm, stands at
17 cm
